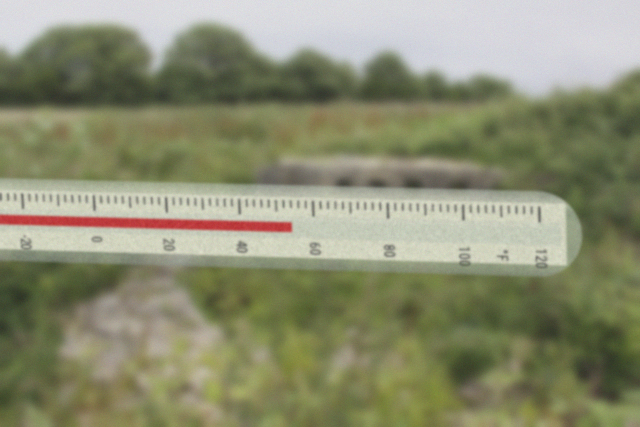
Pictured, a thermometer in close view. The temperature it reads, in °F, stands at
54 °F
